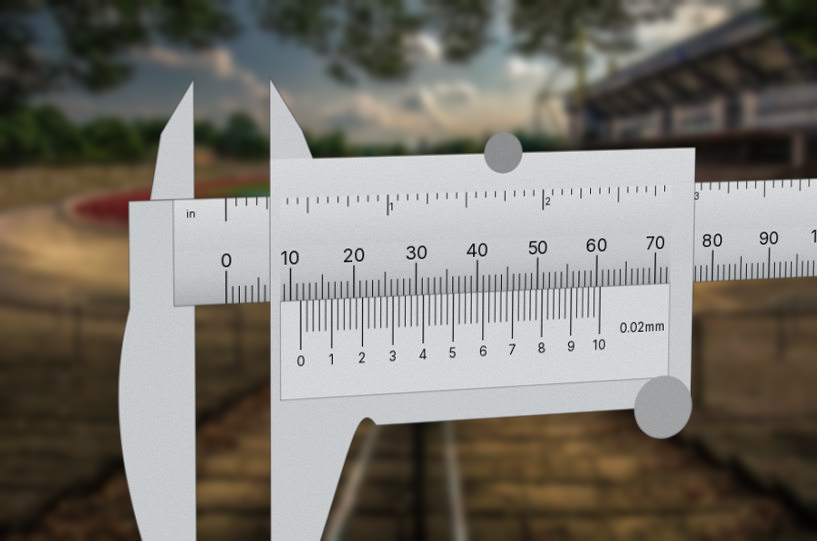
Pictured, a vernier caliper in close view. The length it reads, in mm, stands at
11.6 mm
